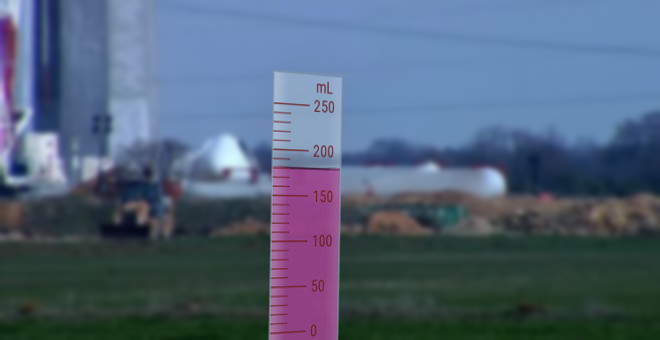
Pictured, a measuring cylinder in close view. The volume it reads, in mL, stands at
180 mL
